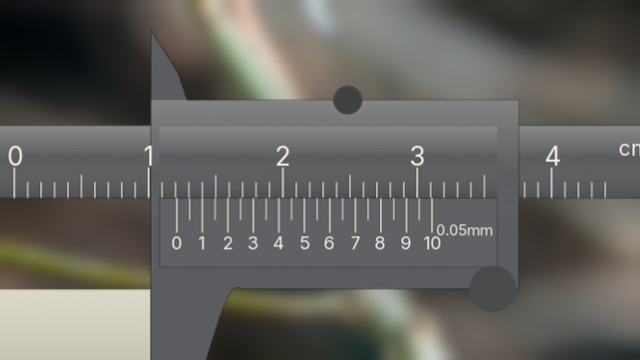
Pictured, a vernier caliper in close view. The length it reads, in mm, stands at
12.1 mm
